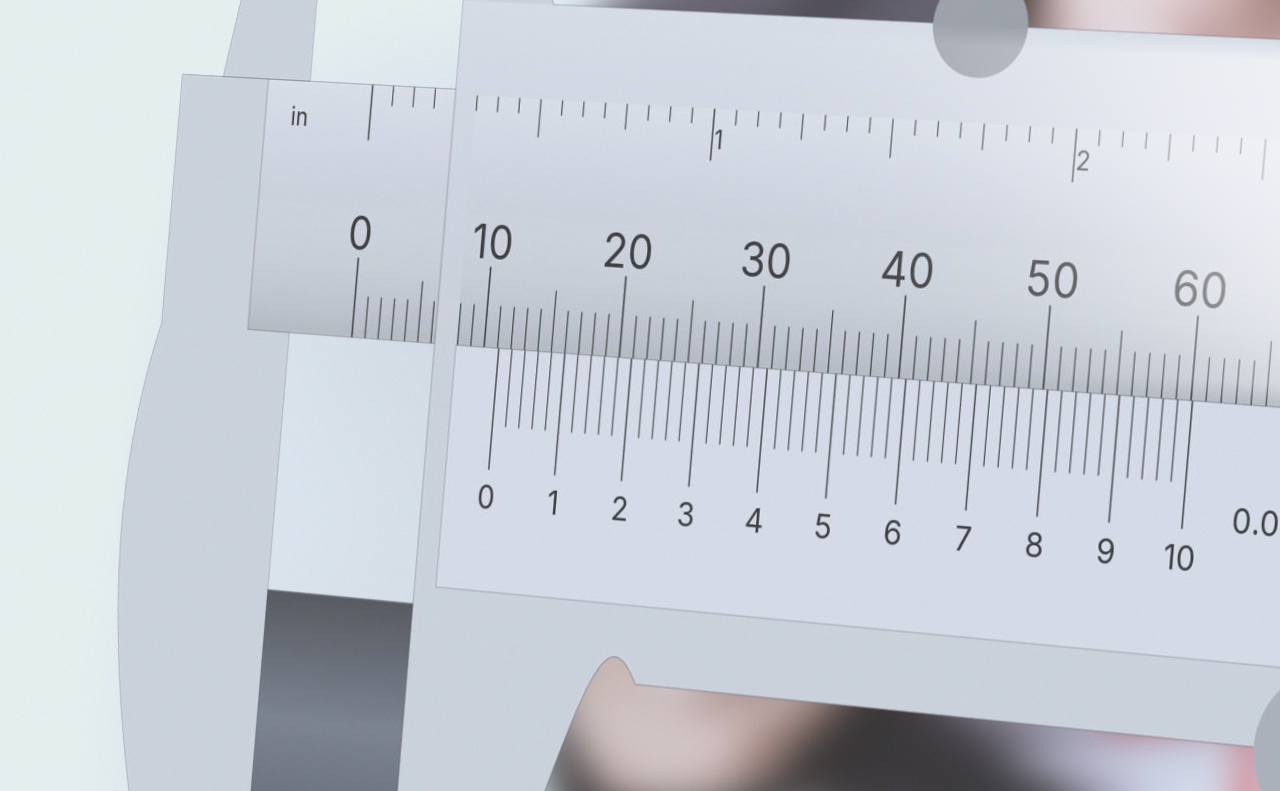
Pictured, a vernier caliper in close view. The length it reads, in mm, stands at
11.1 mm
